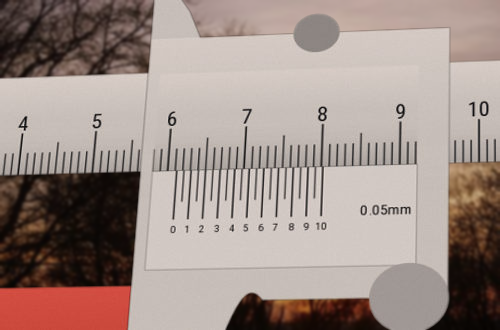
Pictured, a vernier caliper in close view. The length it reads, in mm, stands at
61.2 mm
